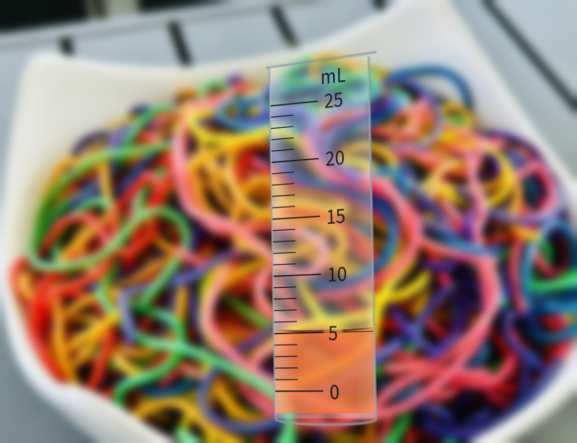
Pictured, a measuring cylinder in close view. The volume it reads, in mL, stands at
5 mL
